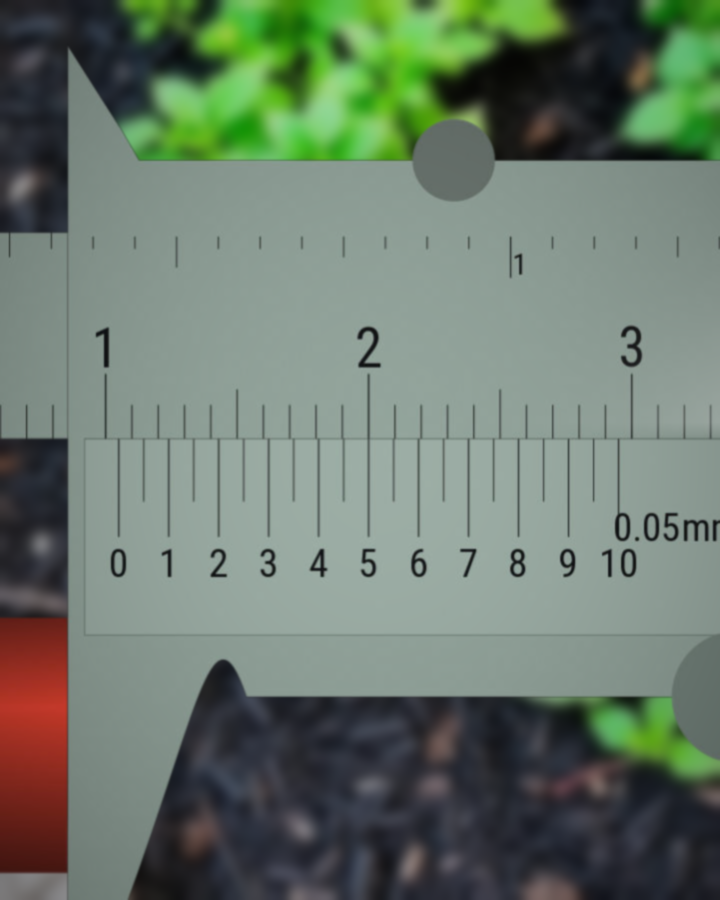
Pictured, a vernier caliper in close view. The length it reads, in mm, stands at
10.5 mm
